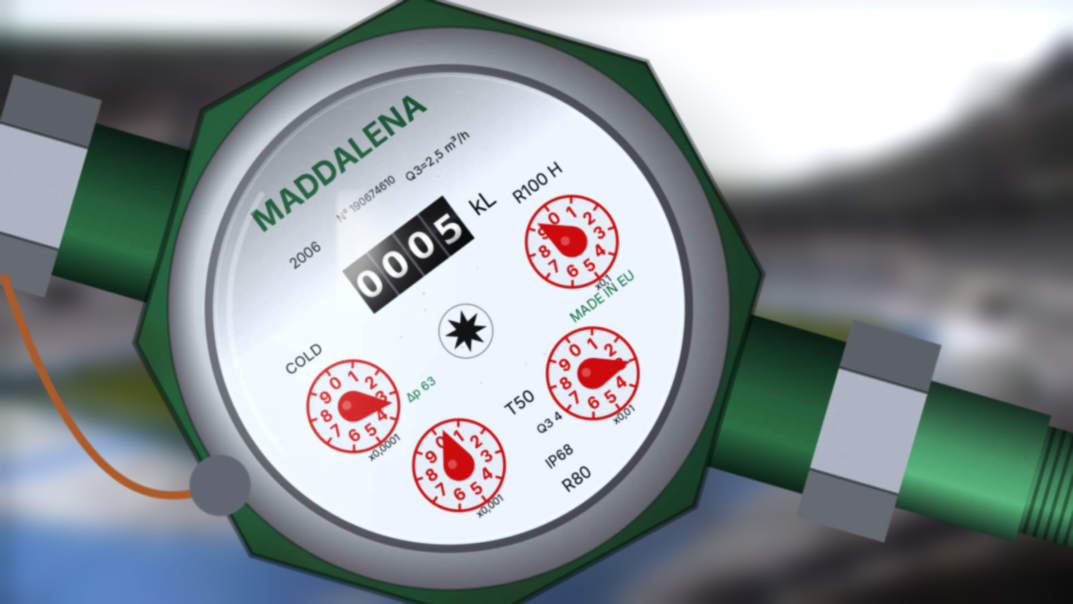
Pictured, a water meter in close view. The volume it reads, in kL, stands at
4.9303 kL
